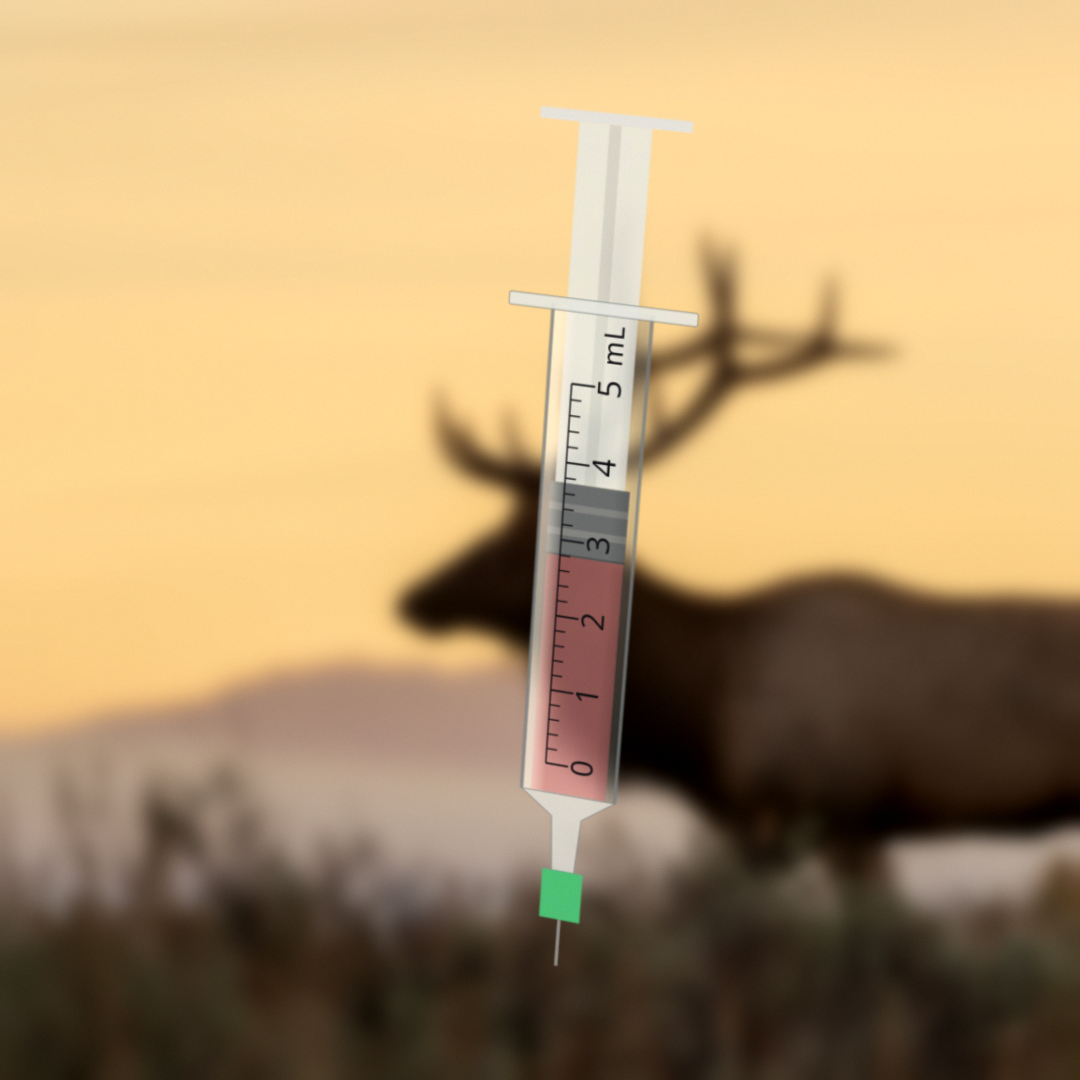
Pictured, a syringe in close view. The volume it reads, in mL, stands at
2.8 mL
